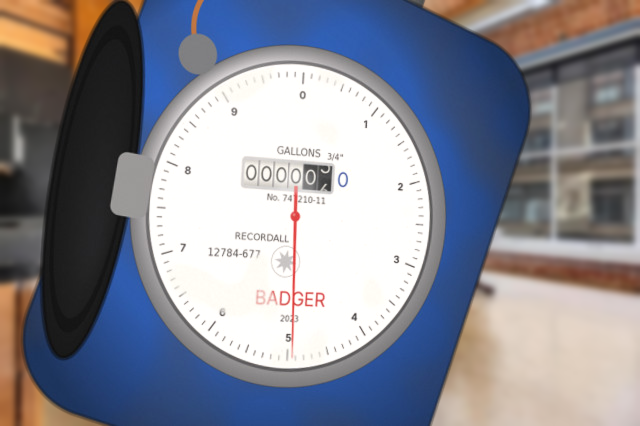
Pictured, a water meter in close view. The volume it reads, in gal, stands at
54.9 gal
